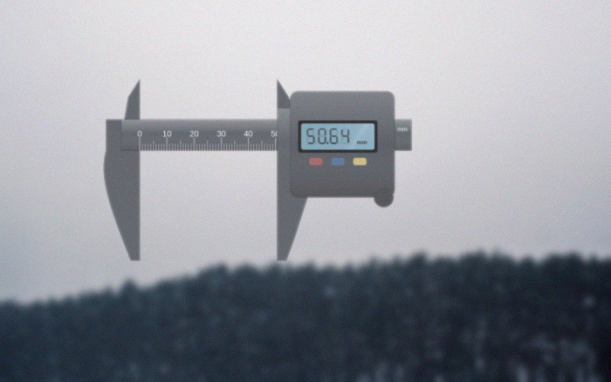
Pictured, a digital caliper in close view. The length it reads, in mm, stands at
50.64 mm
